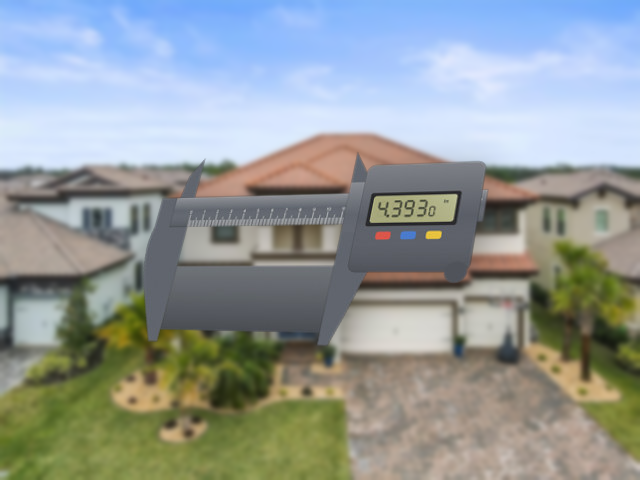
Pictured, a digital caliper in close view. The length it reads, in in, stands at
4.3930 in
